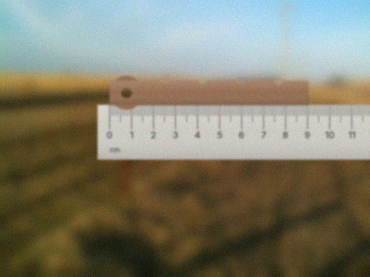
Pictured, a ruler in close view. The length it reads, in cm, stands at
9 cm
